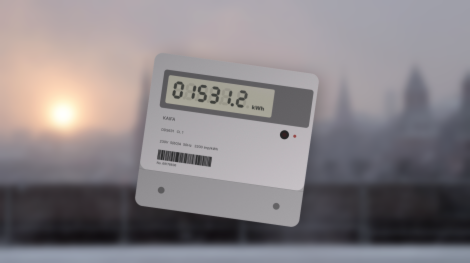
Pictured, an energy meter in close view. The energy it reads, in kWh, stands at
1531.2 kWh
